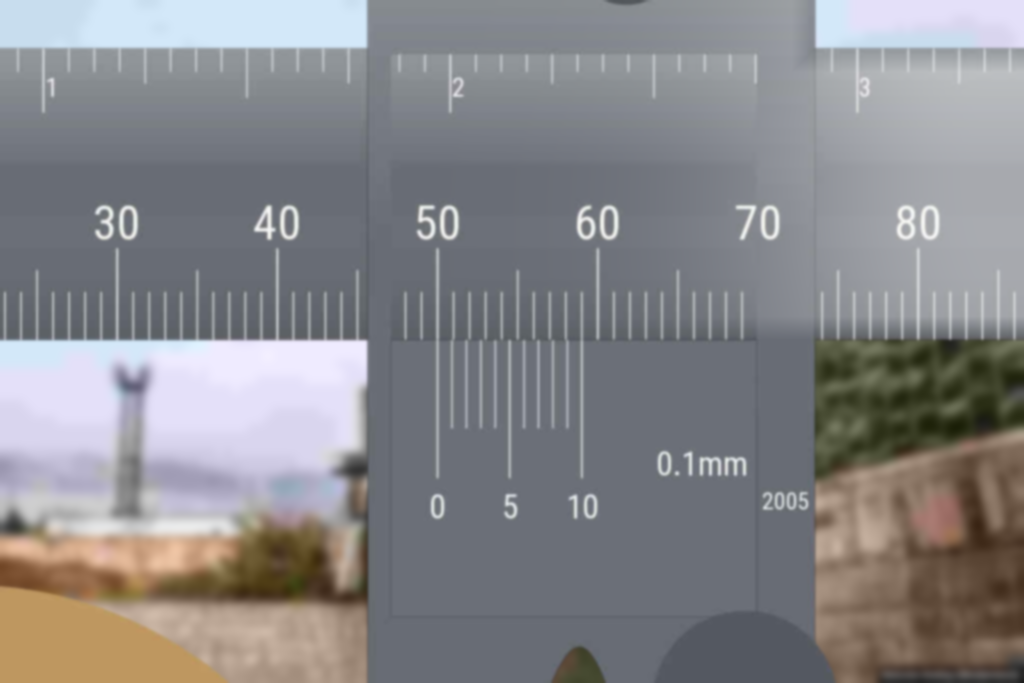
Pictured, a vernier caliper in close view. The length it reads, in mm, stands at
50.0 mm
